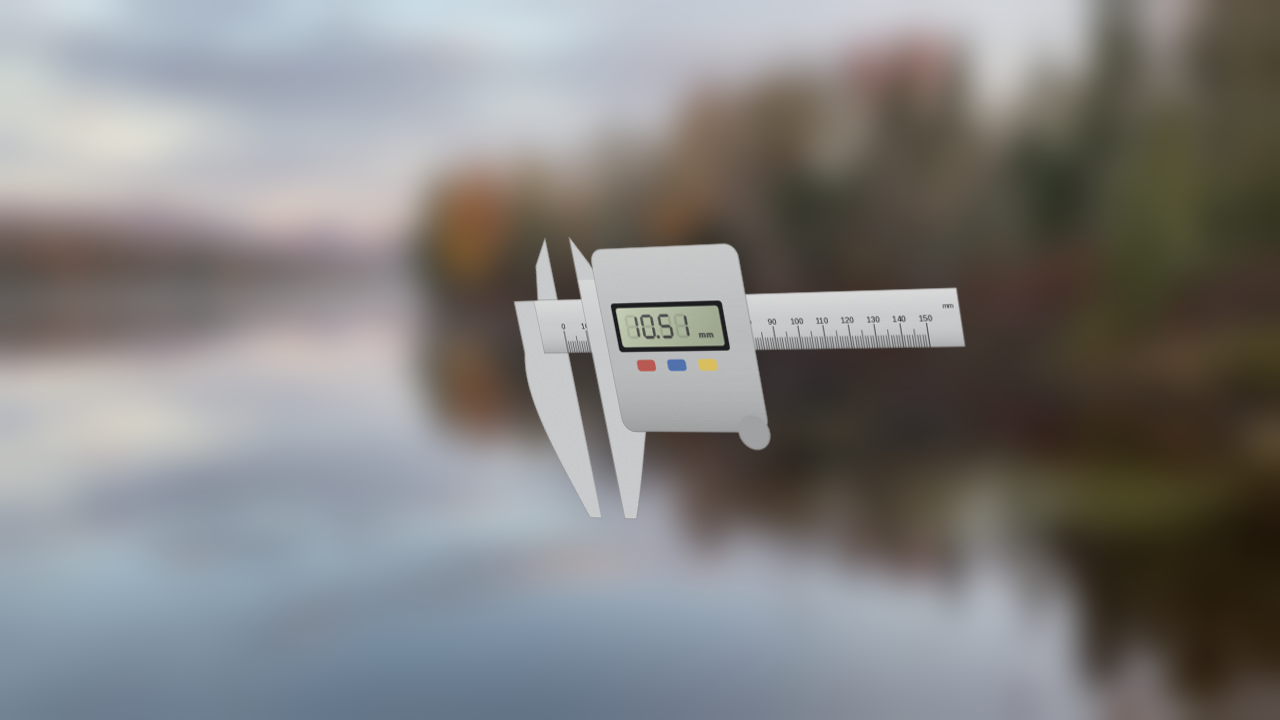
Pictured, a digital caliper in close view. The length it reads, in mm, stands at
10.51 mm
